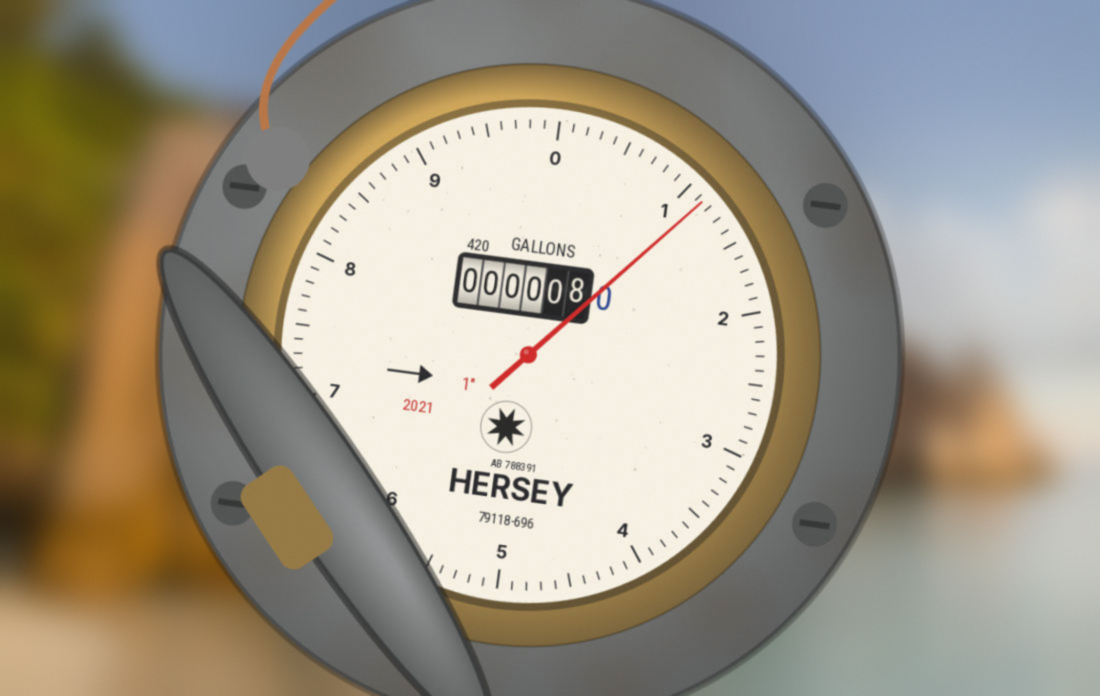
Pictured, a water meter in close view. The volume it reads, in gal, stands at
81.1 gal
